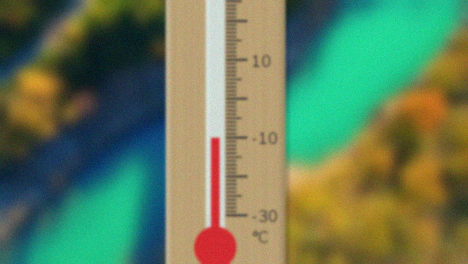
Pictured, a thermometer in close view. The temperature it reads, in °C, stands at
-10 °C
